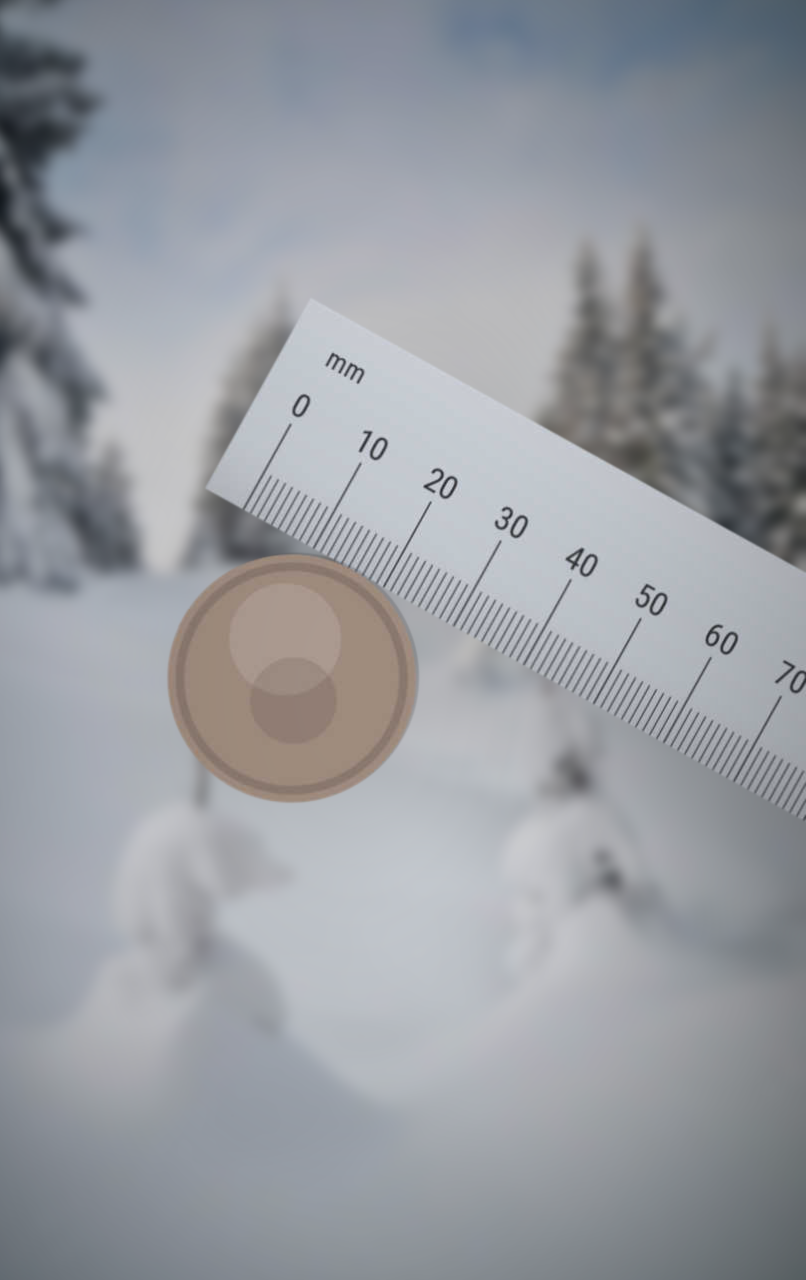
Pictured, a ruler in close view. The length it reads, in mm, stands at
31 mm
